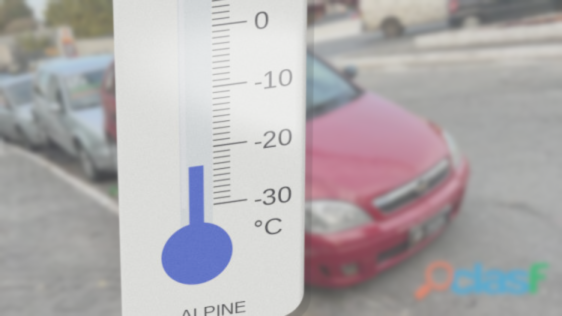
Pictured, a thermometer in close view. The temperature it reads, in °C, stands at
-23 °C
